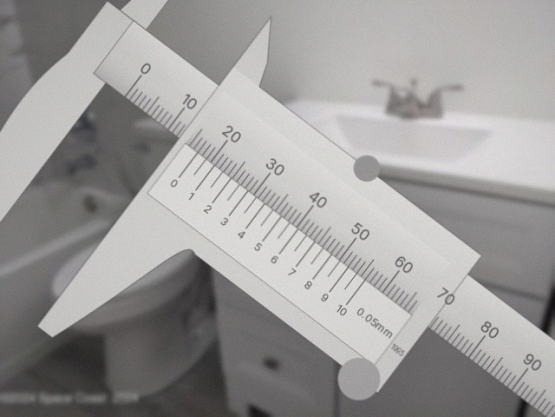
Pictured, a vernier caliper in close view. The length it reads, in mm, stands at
17.0 mm
